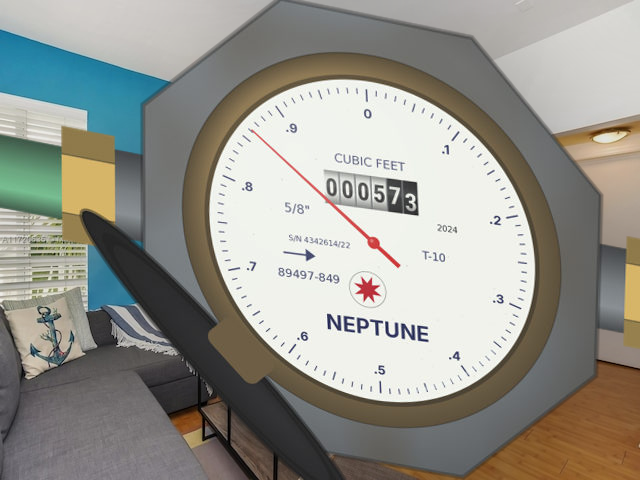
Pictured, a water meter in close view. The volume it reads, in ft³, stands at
572.86 ft³
